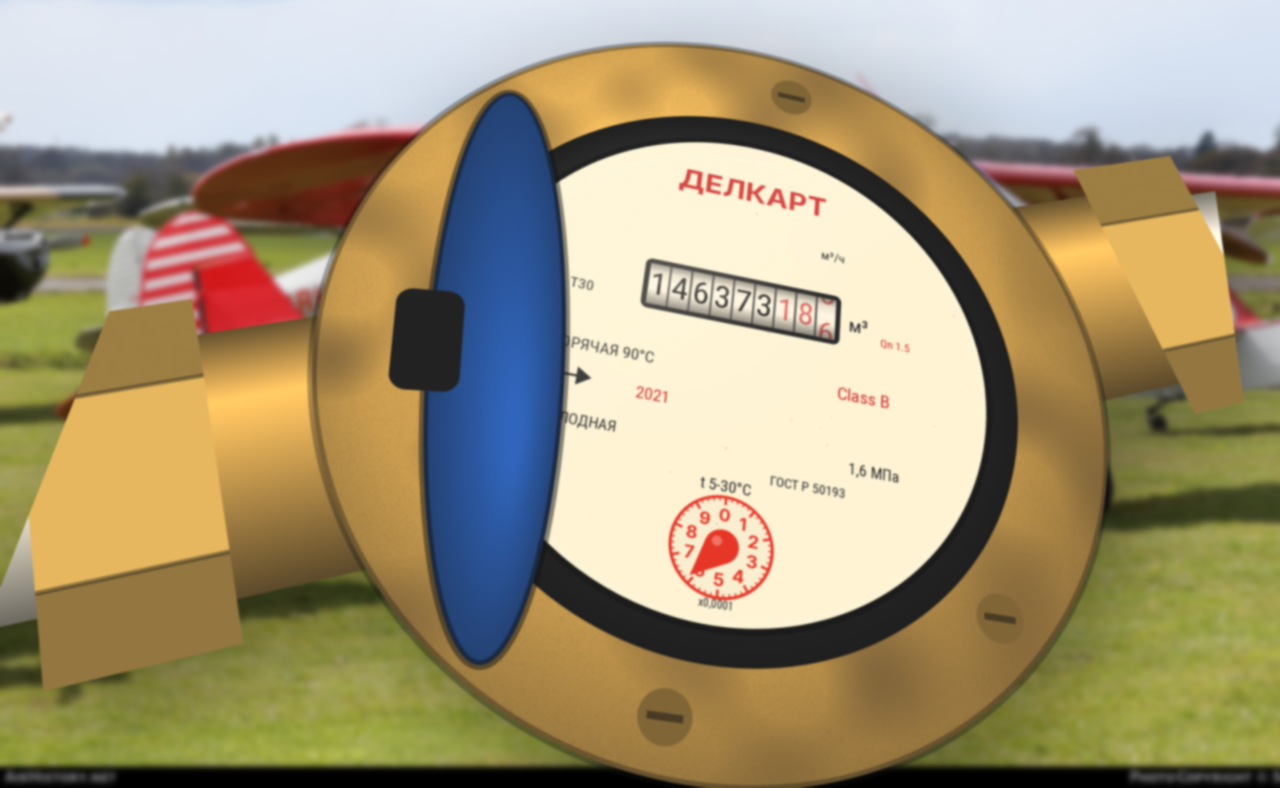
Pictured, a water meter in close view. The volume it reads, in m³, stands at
146373.1856 m³
